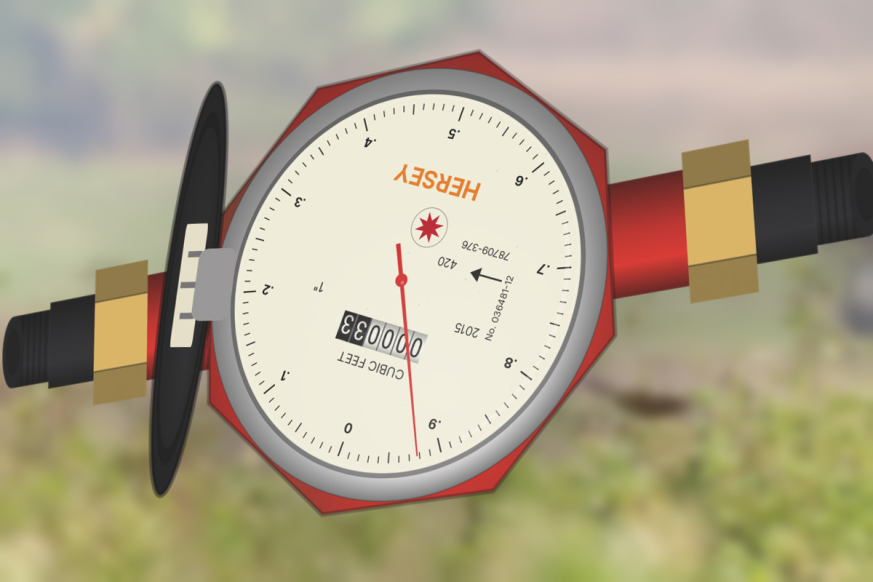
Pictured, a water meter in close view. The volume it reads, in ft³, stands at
32.92 ft³
